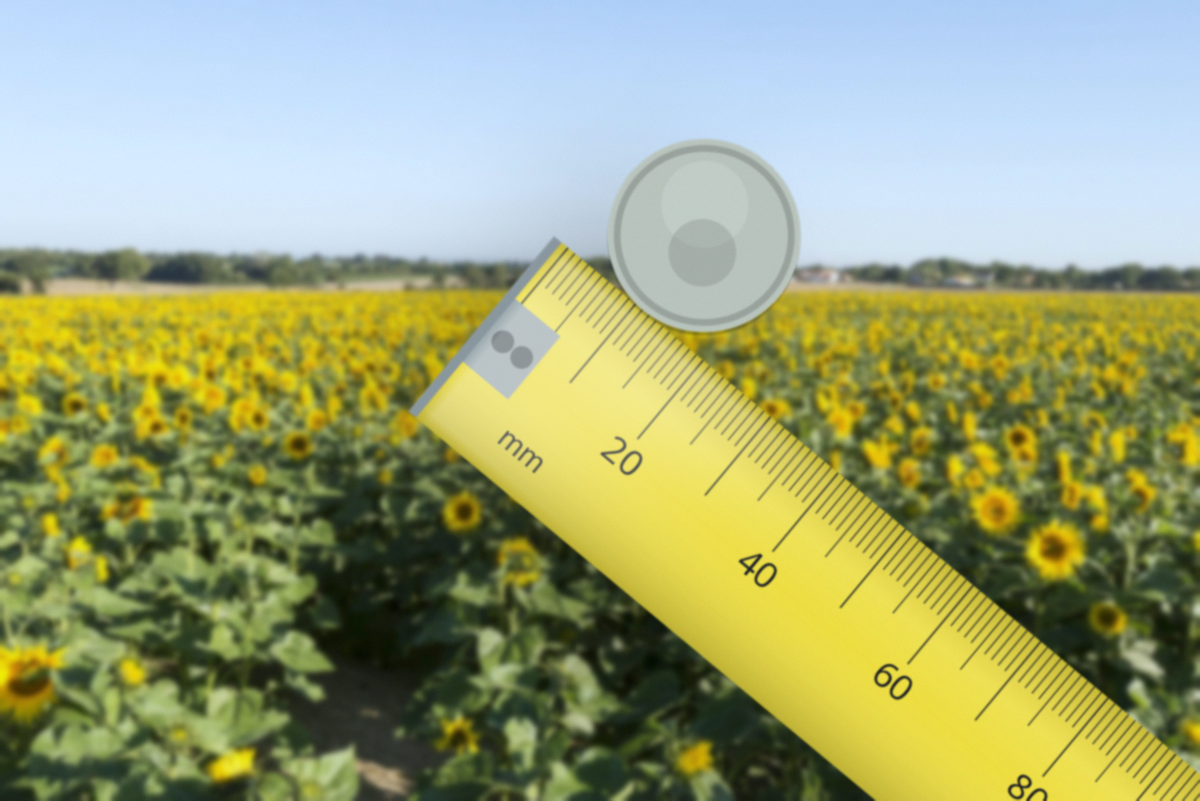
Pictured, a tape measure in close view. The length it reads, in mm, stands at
22 mm
